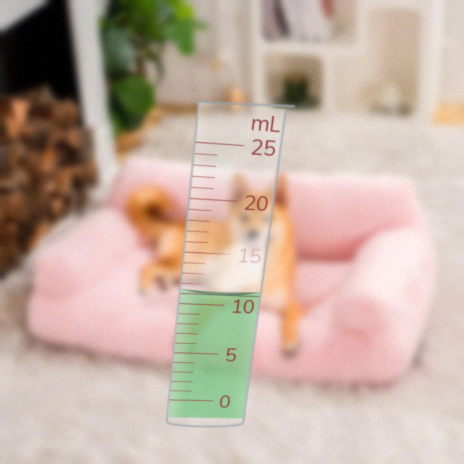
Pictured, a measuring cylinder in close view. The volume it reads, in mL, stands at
11 mL
